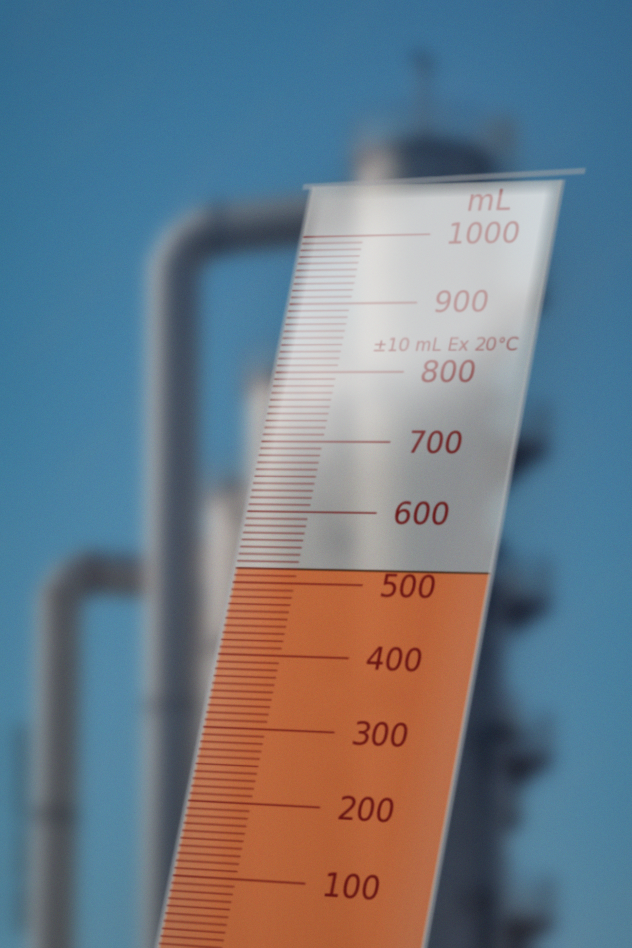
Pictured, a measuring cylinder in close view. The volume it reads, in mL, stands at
520 mL
